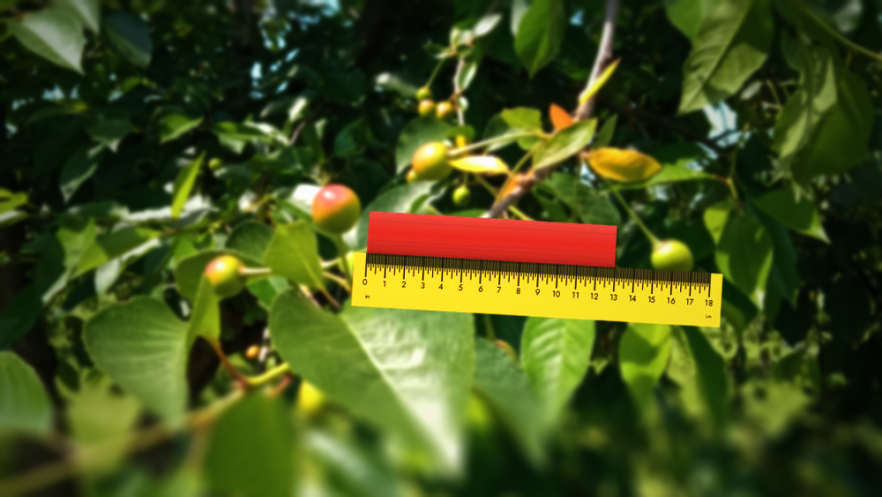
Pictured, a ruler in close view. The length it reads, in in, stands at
13 in
